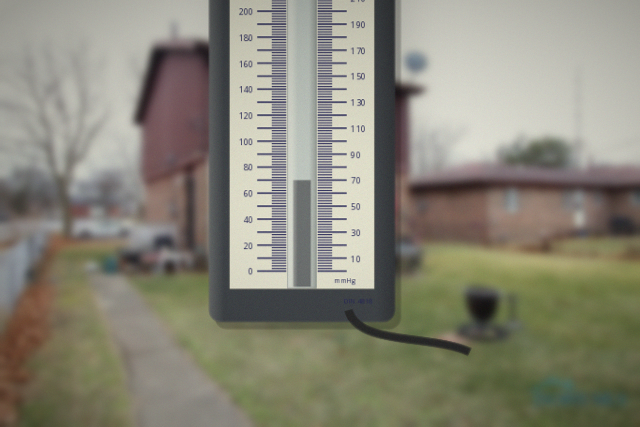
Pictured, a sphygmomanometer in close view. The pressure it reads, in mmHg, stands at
70 mmHg
